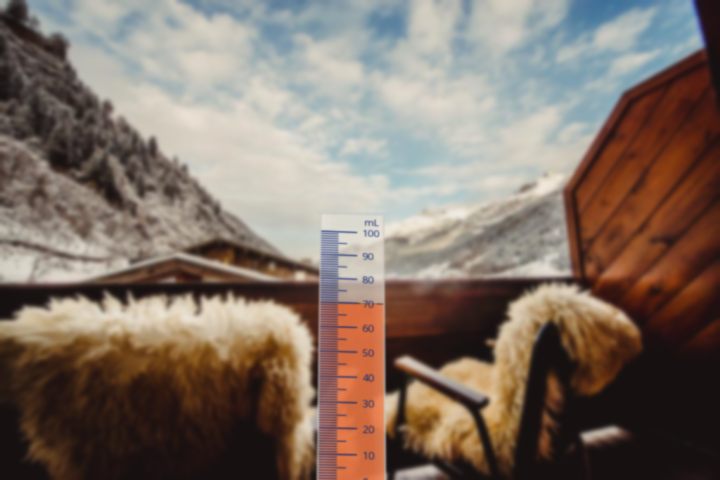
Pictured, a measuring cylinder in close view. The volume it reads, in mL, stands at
70 mL
